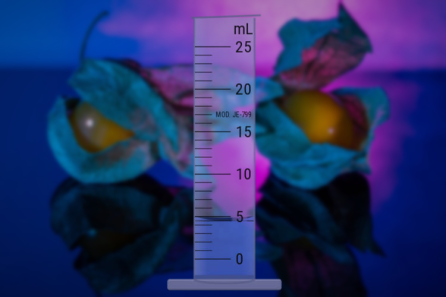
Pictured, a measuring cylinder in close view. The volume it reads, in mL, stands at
4.5 mL
